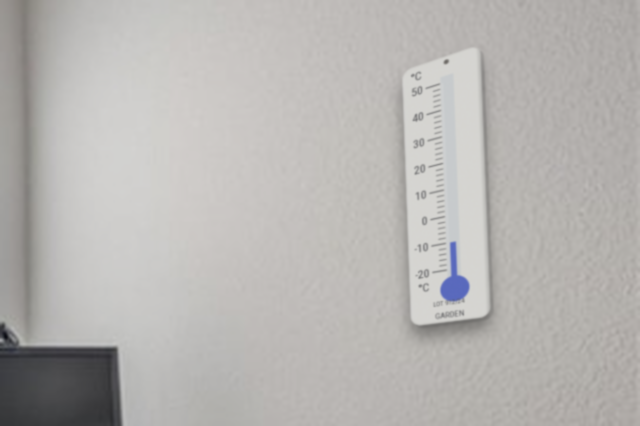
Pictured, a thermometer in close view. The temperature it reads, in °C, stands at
-10 °C
